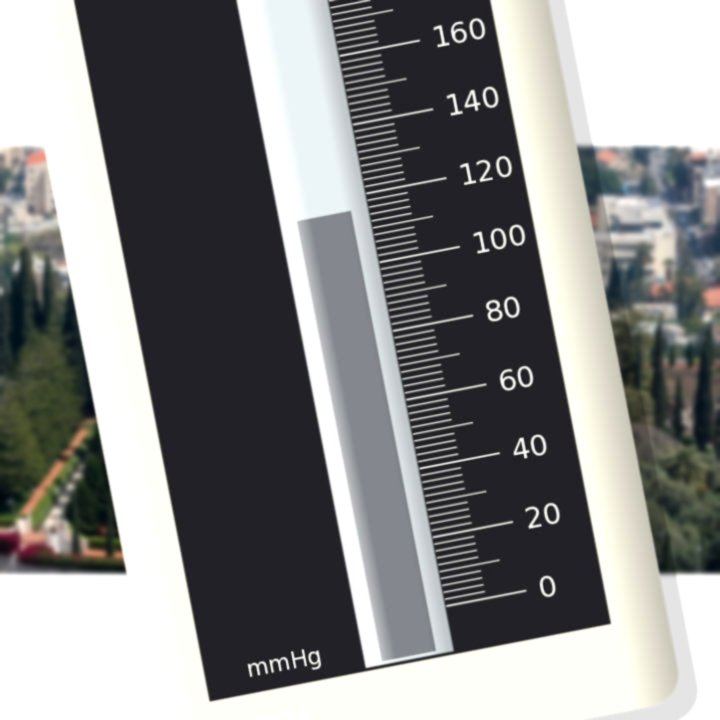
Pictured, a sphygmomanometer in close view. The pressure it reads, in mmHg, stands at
116 mmHg
